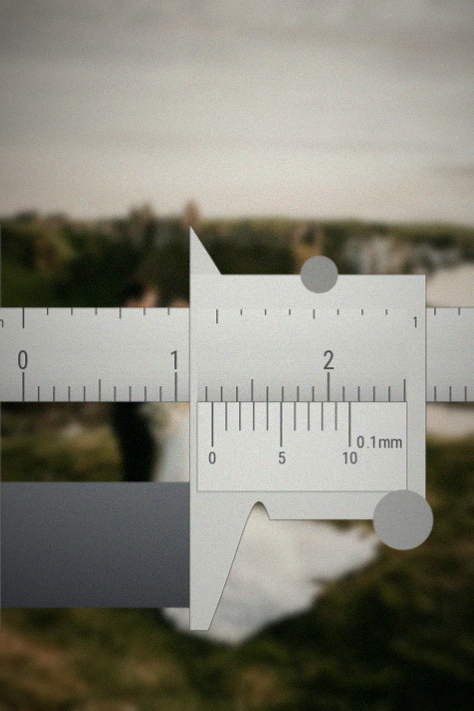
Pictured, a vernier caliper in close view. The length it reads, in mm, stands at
12.4 mm
